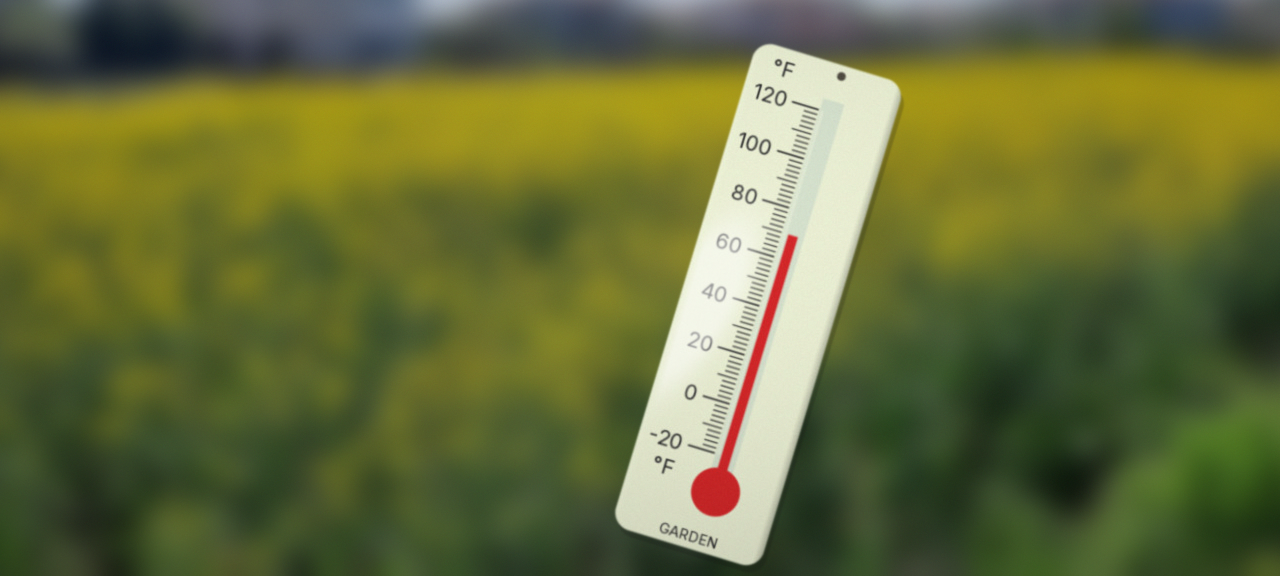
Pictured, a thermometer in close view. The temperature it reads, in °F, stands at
70 °F
